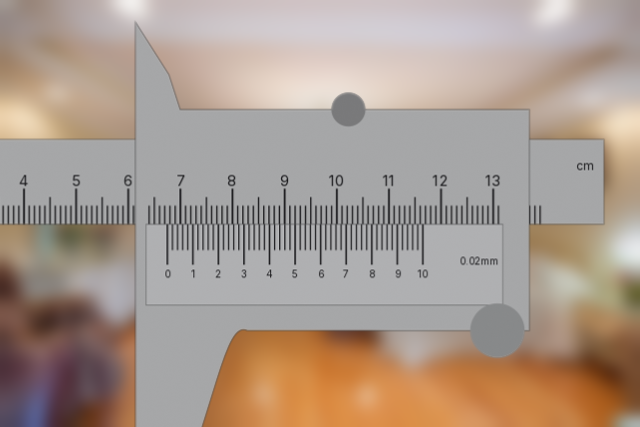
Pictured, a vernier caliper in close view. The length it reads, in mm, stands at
67.5 mm
